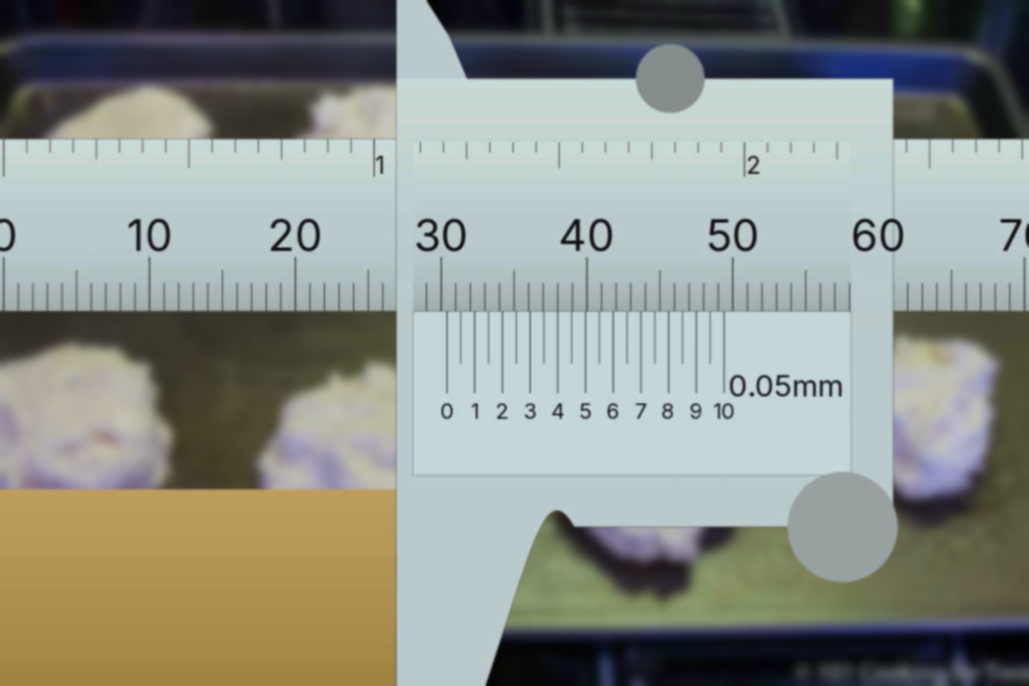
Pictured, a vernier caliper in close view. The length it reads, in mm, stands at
30.4 mm
